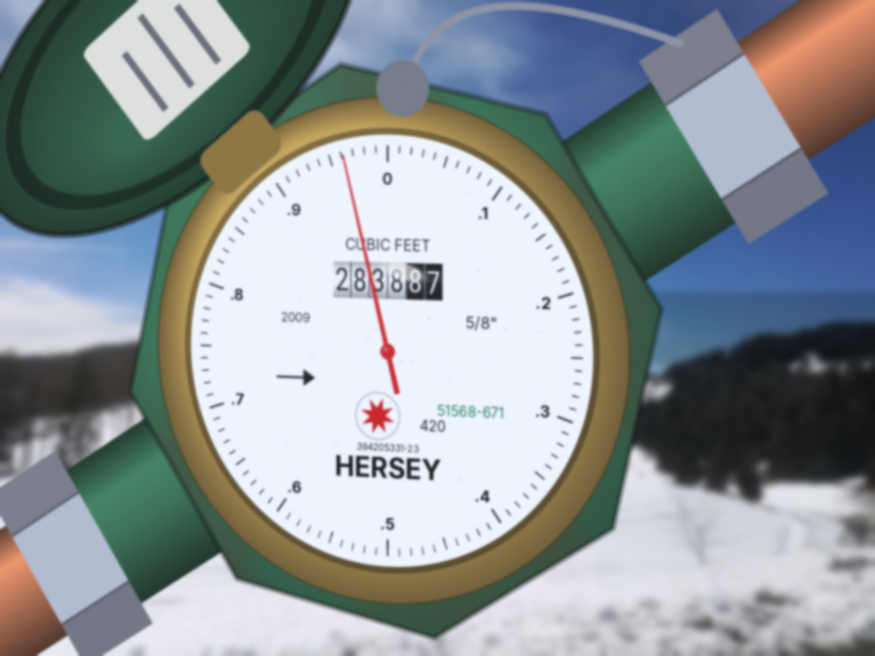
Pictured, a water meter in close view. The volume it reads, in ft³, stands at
283886.96 ft³
